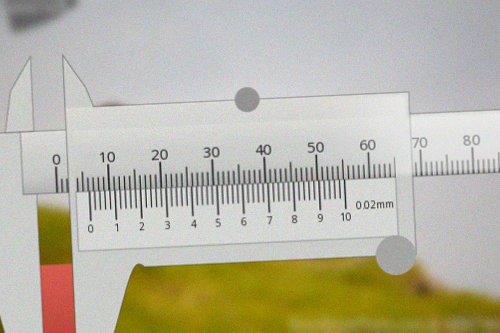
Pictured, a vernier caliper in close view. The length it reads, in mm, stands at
6.2 mm
